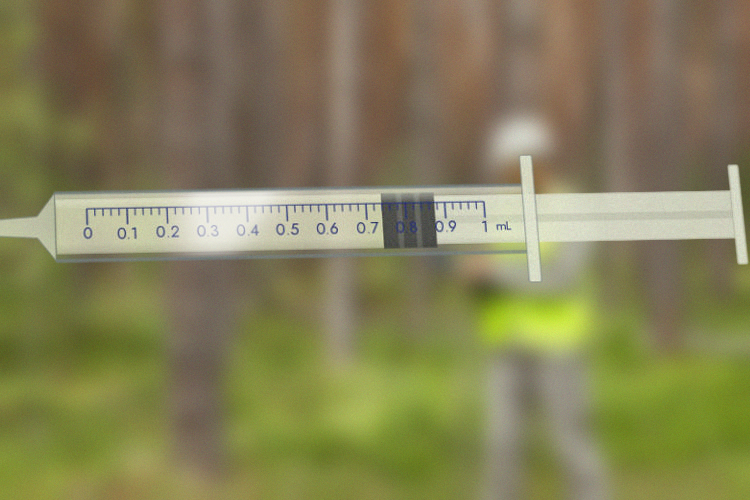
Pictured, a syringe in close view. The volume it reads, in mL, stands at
0.74 mL
